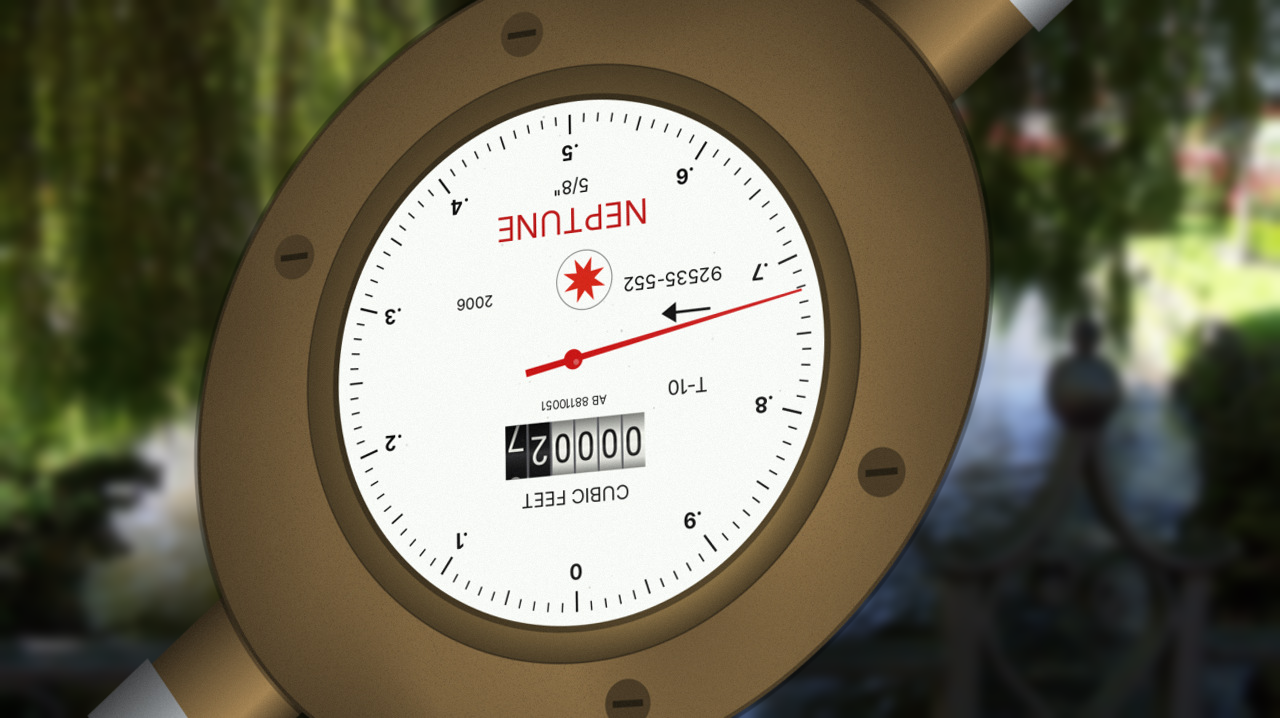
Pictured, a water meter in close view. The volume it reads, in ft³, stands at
26.72 ft³
